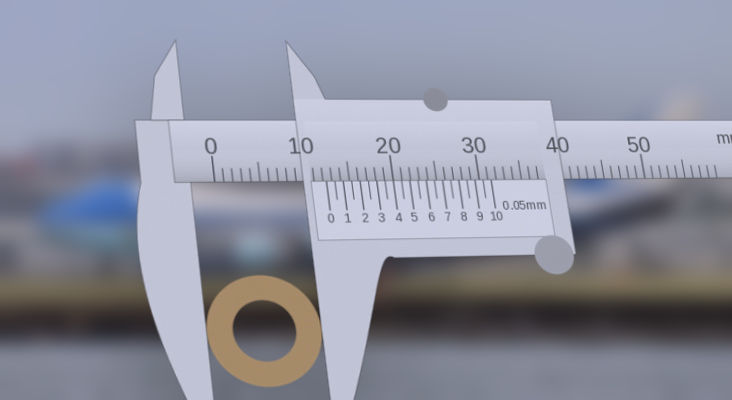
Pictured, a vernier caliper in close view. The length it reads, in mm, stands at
12.4 mm
